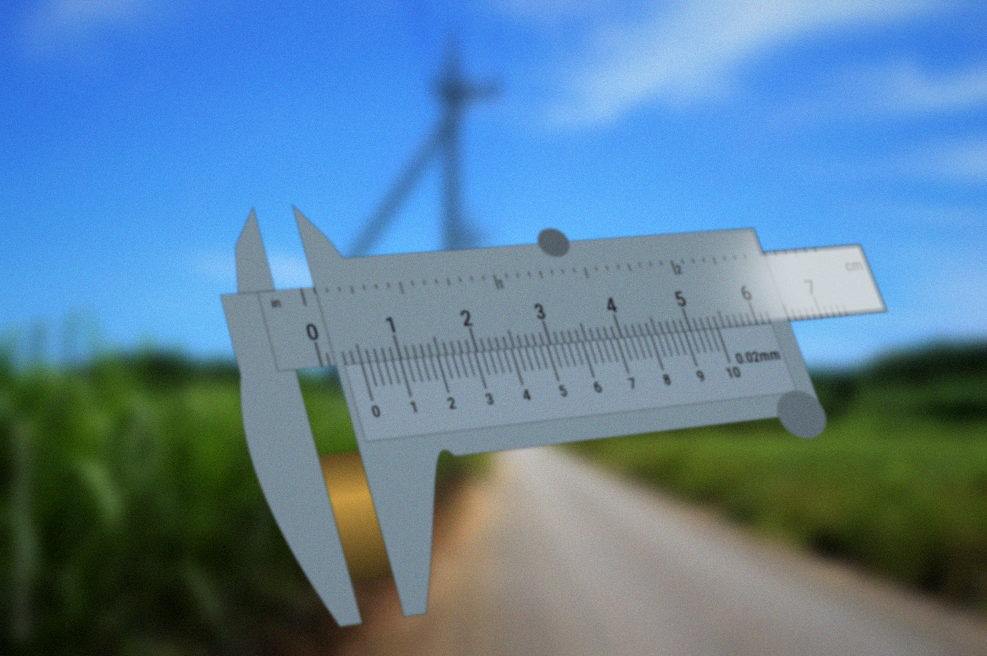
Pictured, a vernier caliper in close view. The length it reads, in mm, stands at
5.0 mm
